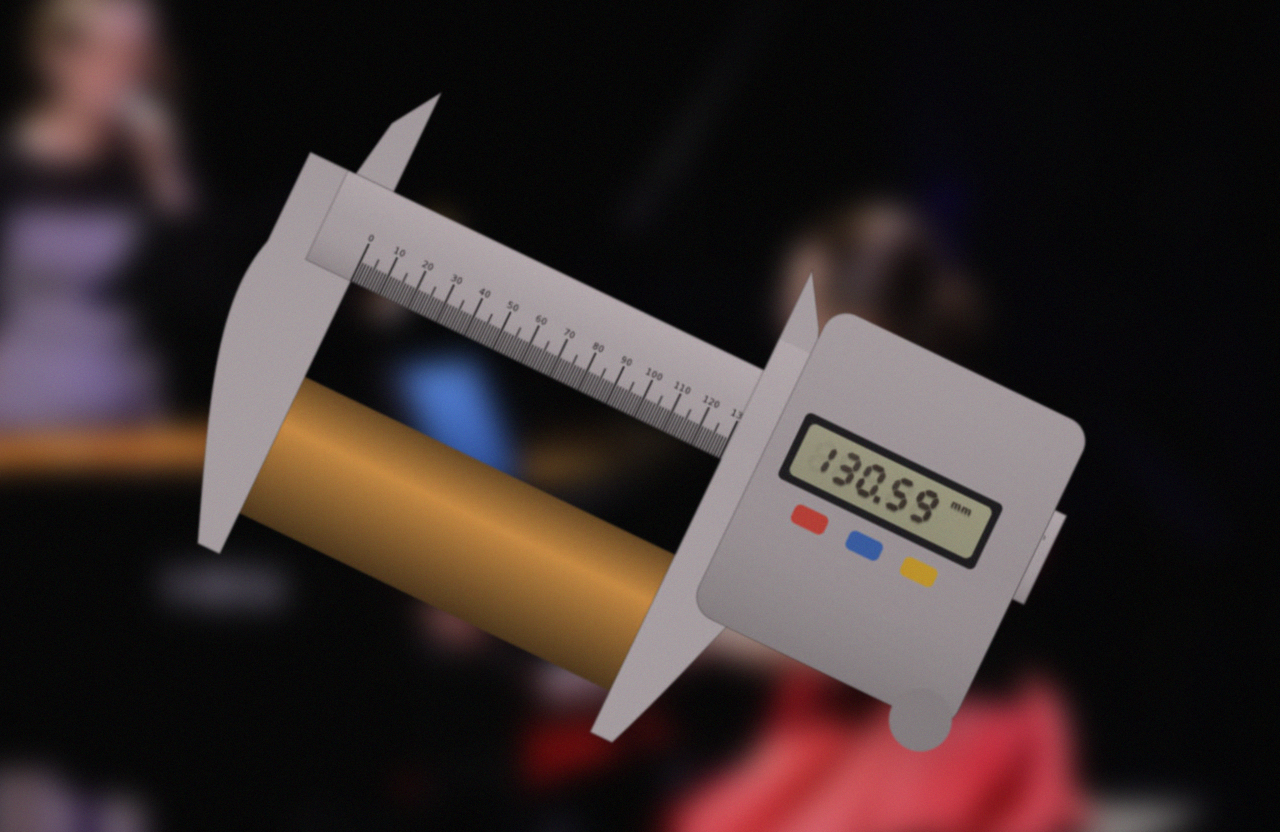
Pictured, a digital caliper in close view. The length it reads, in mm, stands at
130.59 mm
